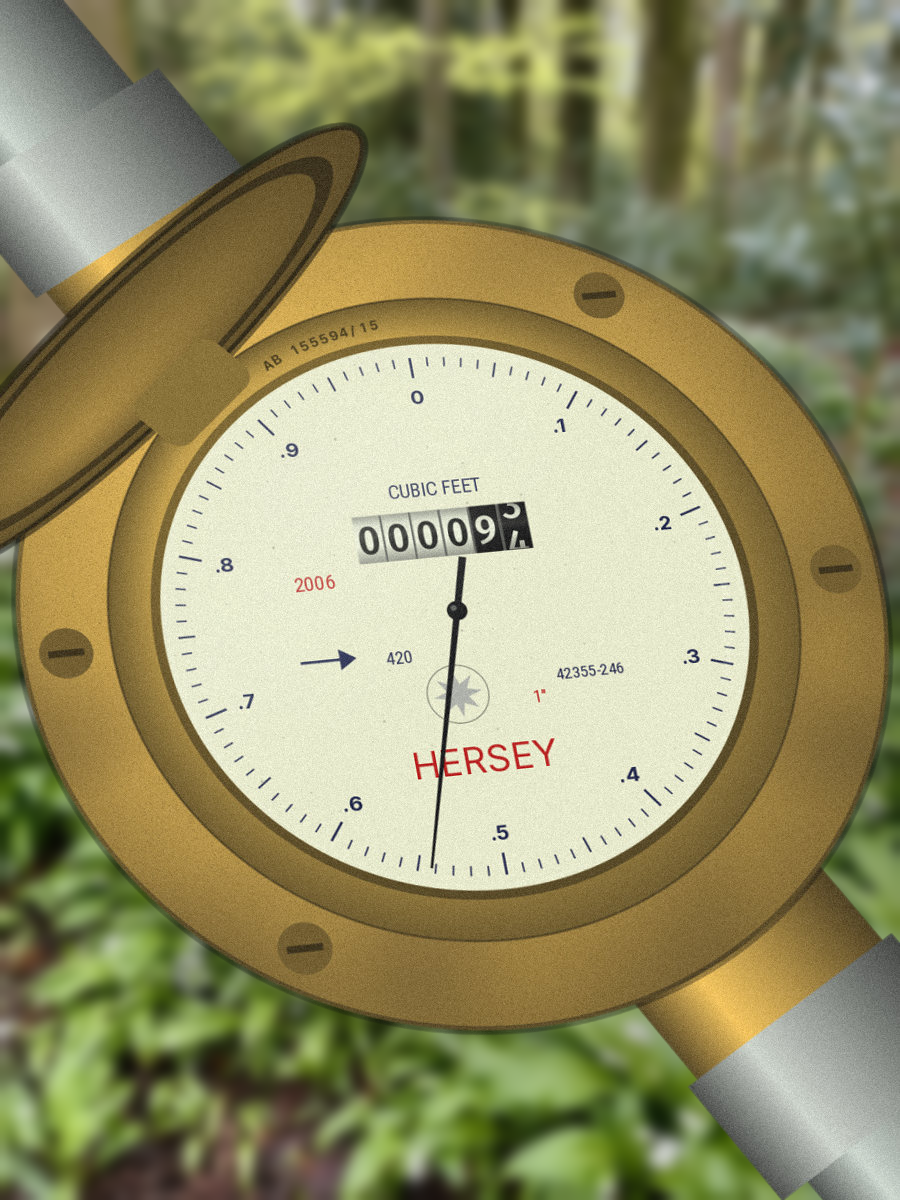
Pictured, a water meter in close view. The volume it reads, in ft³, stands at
93.54 ft³
